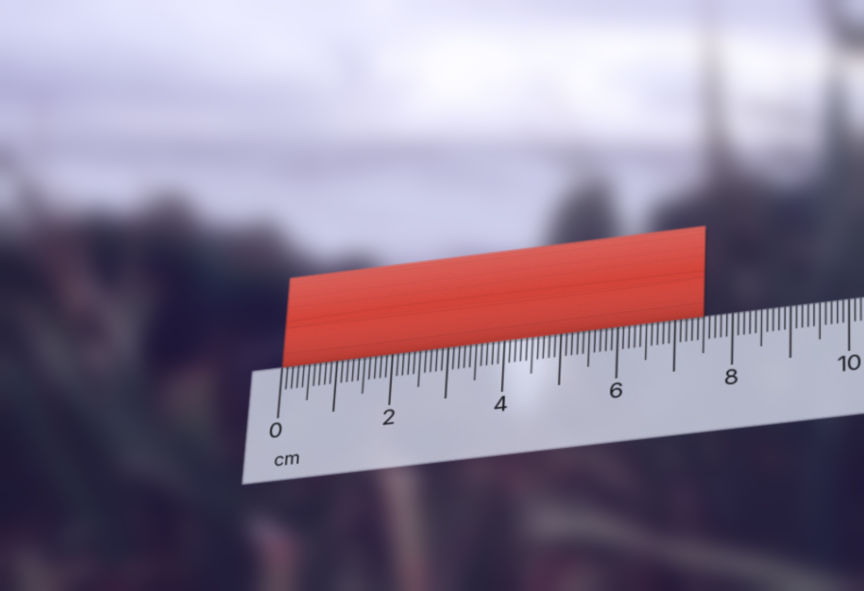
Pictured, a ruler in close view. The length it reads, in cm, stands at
7.5 cm
